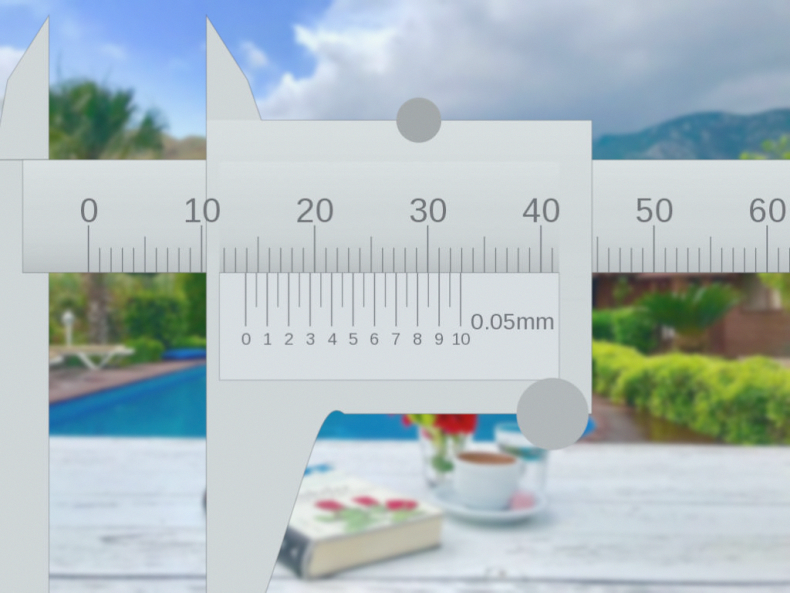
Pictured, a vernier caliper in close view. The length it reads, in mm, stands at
13.9 mm
